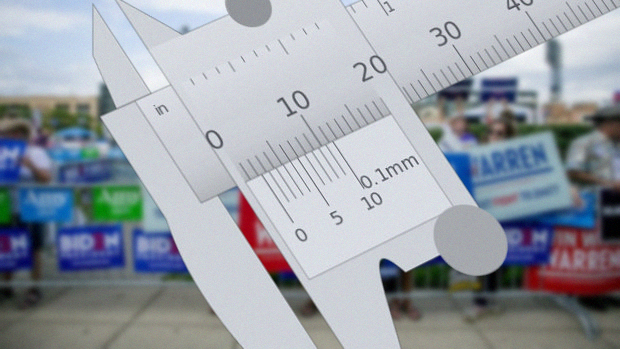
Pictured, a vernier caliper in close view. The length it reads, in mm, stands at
2.4 mm
